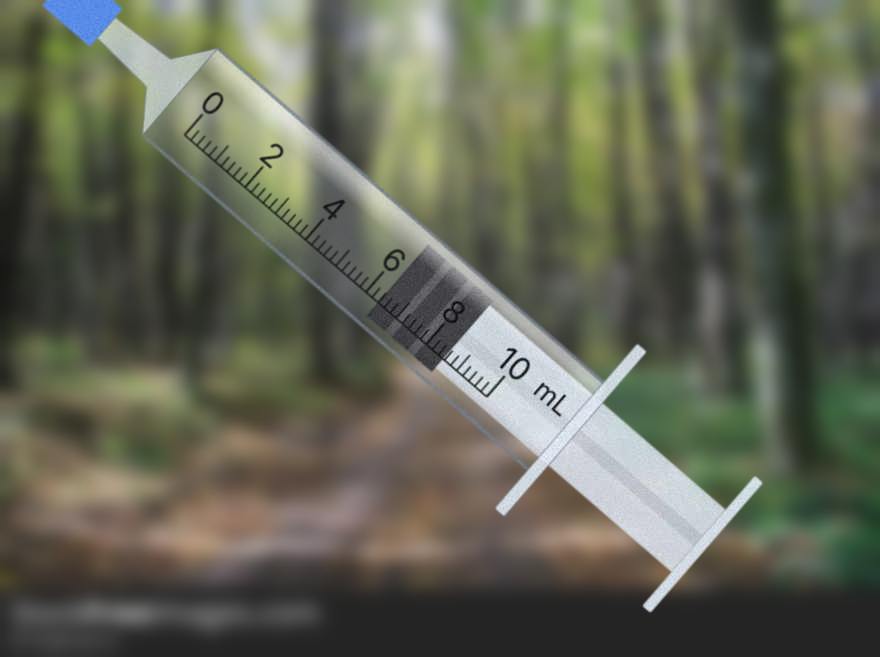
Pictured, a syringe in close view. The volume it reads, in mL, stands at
6.4 mL
